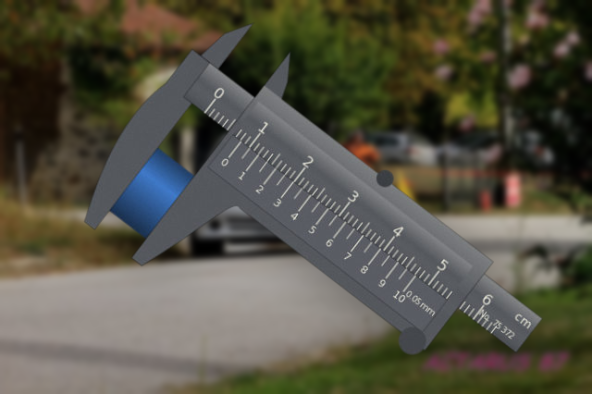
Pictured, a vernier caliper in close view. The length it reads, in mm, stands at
8.2 mm
